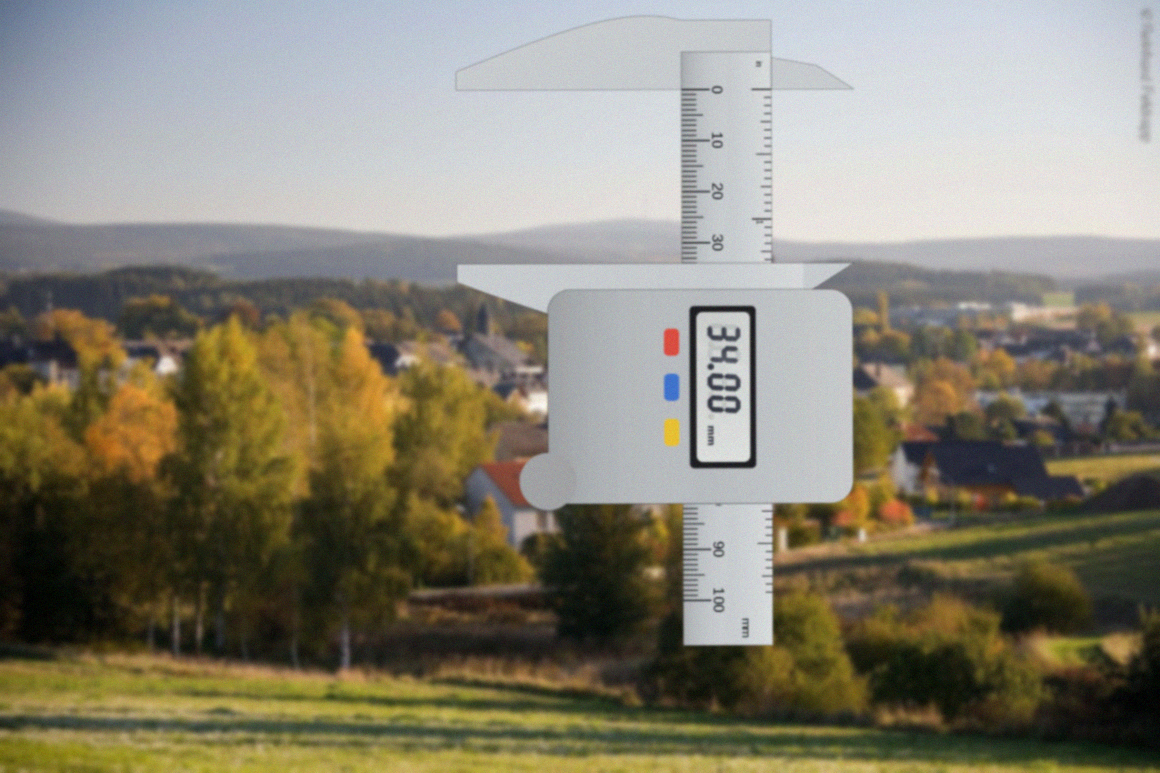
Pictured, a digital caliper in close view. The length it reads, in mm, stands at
34.00 mm
